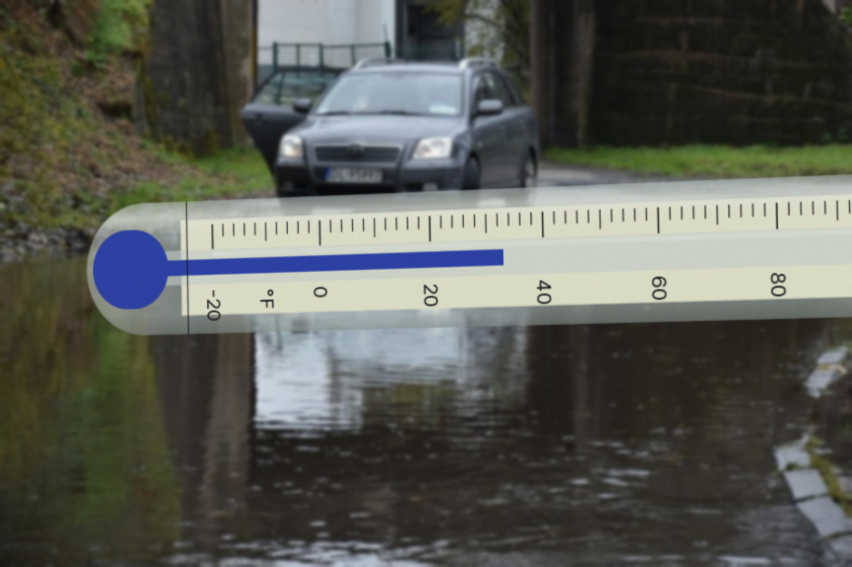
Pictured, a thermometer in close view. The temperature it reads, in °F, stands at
33 °F
